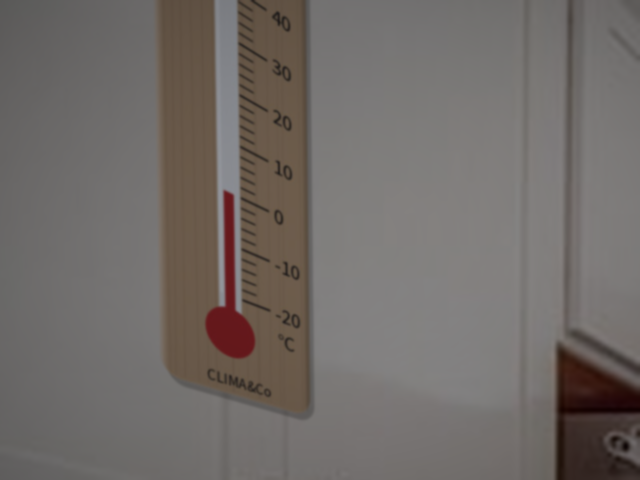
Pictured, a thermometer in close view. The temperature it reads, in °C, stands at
0 °C
